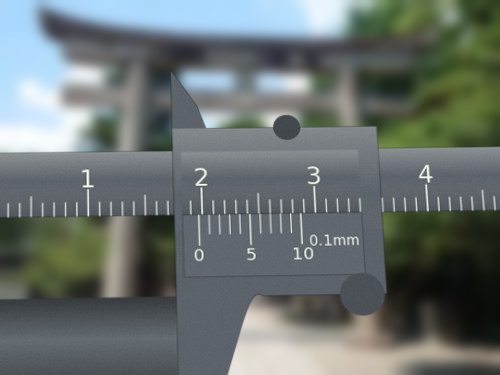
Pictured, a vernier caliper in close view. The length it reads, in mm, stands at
19.7 mm
